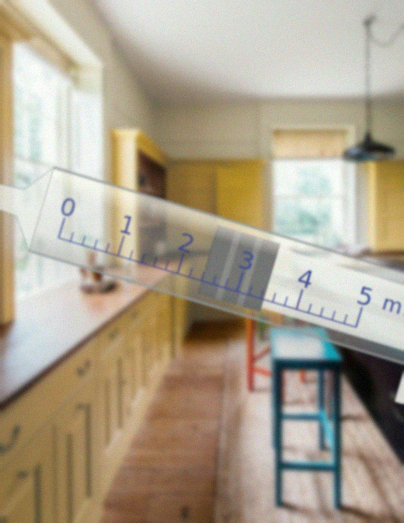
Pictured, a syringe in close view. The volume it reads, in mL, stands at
2.4 mL
